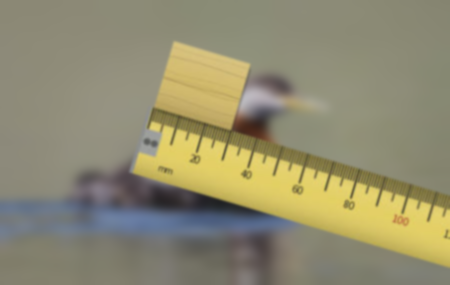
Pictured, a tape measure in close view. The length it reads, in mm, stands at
30 mm
